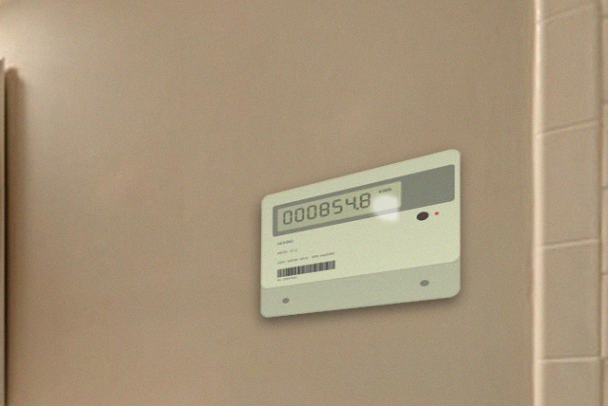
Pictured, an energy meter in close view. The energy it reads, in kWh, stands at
854.8 kWh
